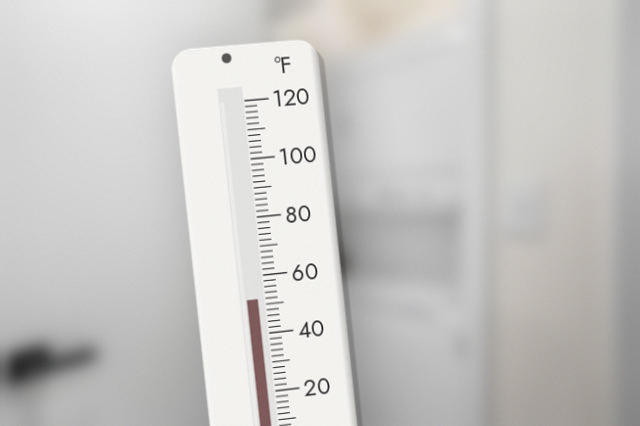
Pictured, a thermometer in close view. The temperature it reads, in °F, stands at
52 °F
